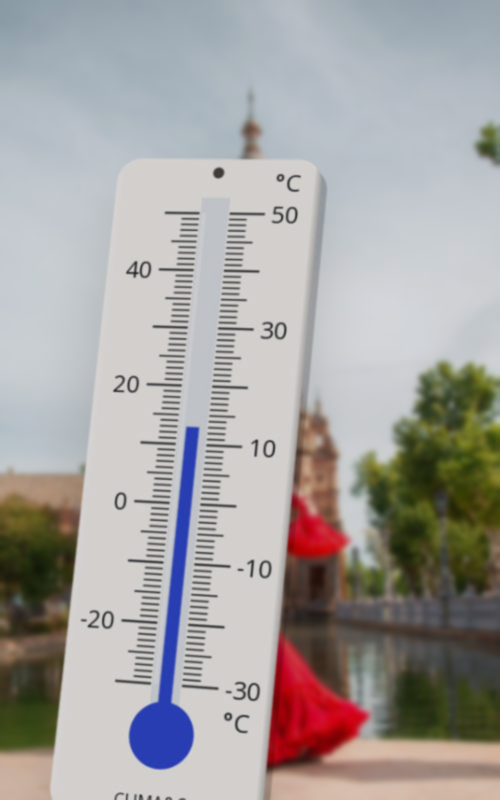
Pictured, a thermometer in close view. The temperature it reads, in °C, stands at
13 °C
